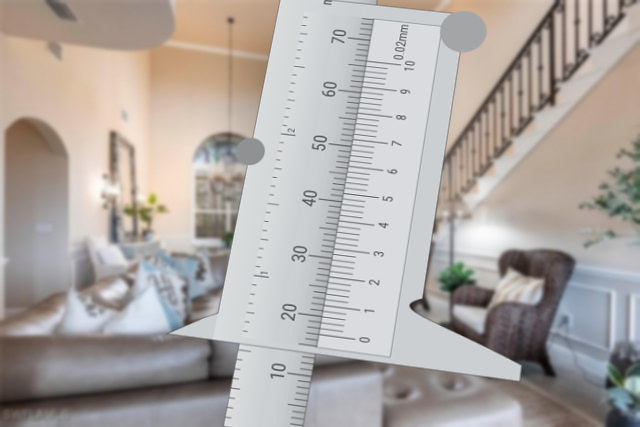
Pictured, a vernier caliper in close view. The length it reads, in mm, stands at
17.0 mm
